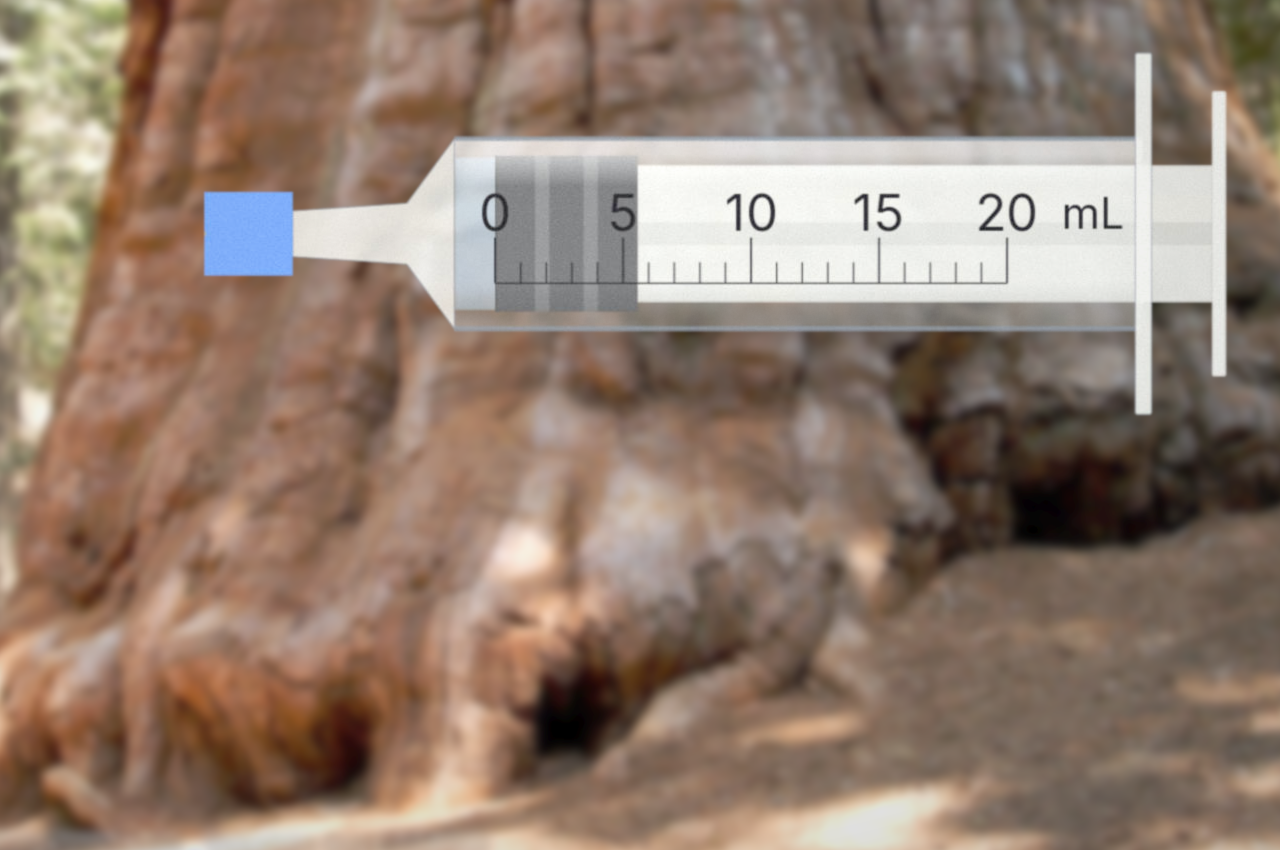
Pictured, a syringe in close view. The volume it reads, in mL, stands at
0 mL
